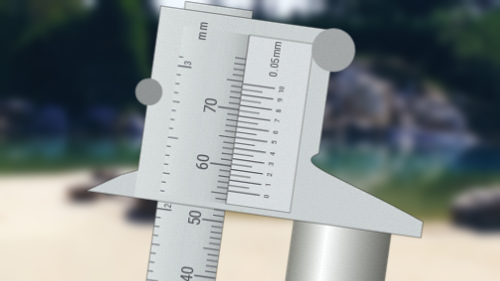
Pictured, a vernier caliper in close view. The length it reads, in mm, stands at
55.6 mm
